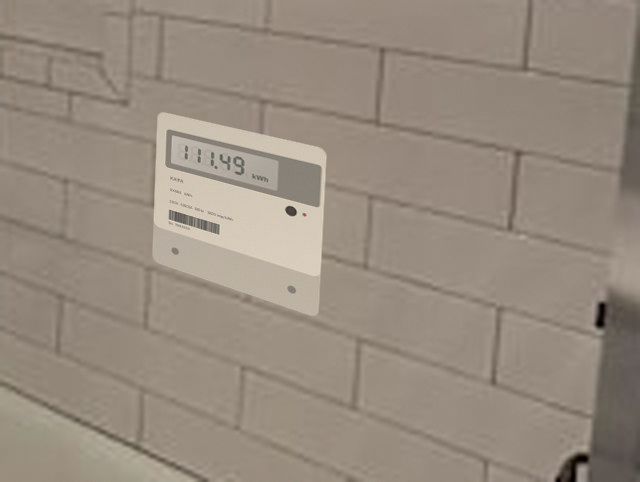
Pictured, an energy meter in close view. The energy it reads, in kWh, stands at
111.49 kWh
